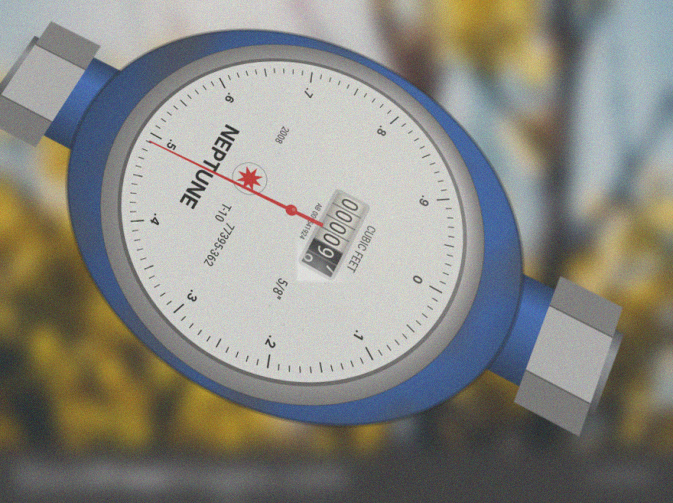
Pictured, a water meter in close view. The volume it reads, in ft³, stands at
97.49 ft³
